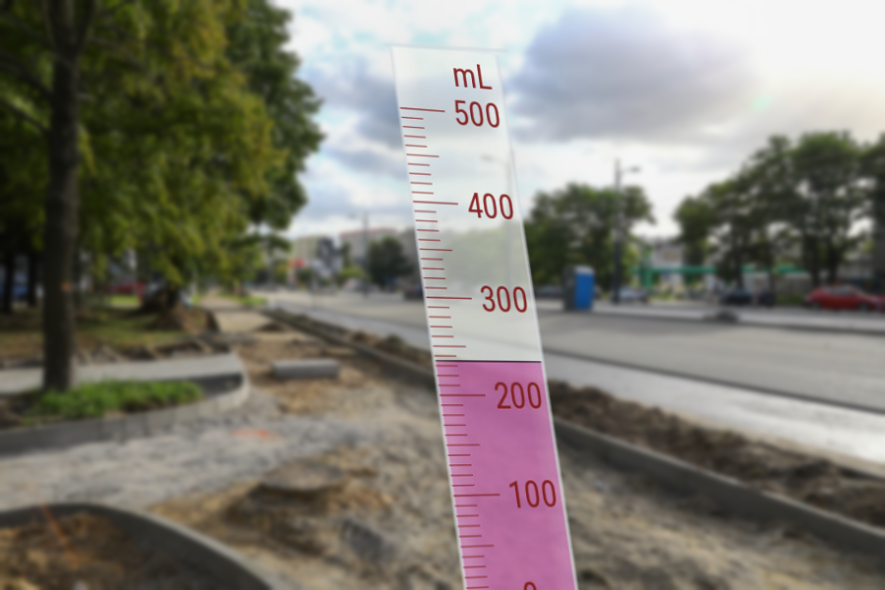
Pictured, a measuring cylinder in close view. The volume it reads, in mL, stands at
235 mL
